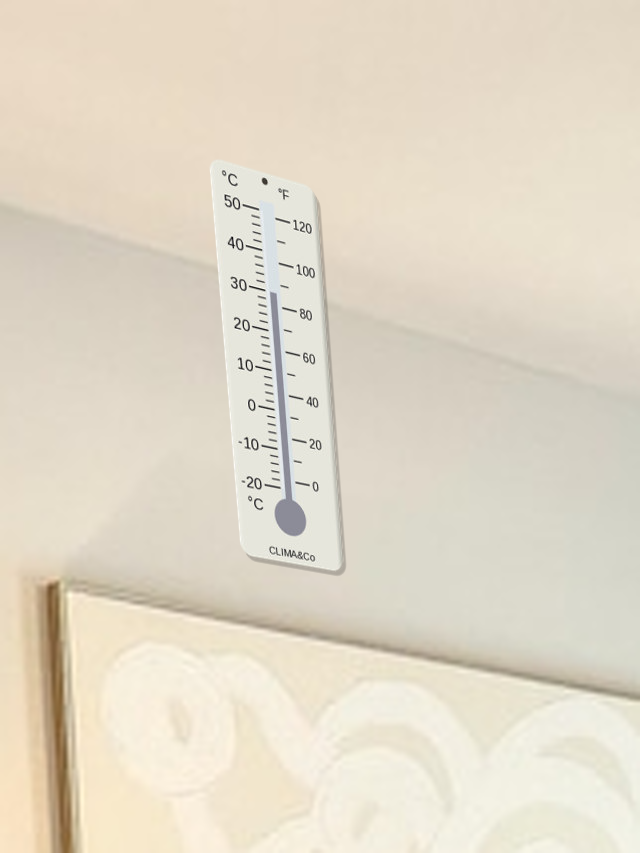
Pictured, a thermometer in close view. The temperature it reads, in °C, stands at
30 °C
